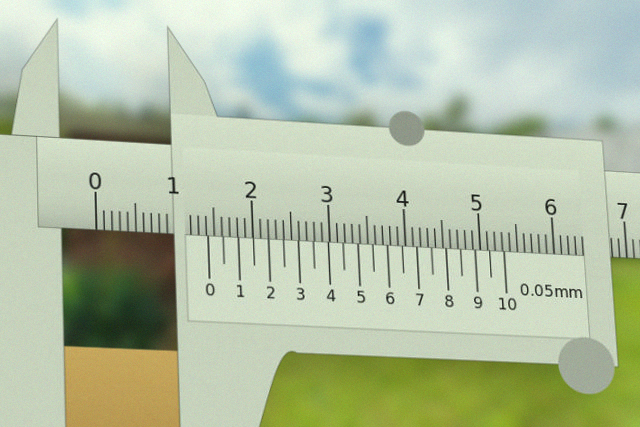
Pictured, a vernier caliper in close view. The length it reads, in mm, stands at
14.2 mm
